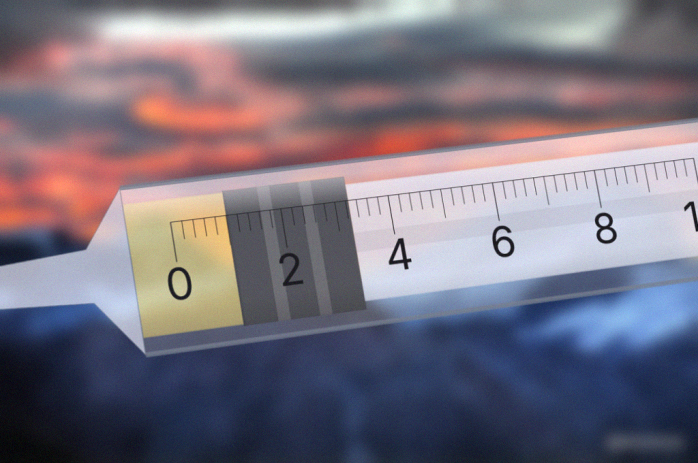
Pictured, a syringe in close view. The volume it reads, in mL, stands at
1 mL
